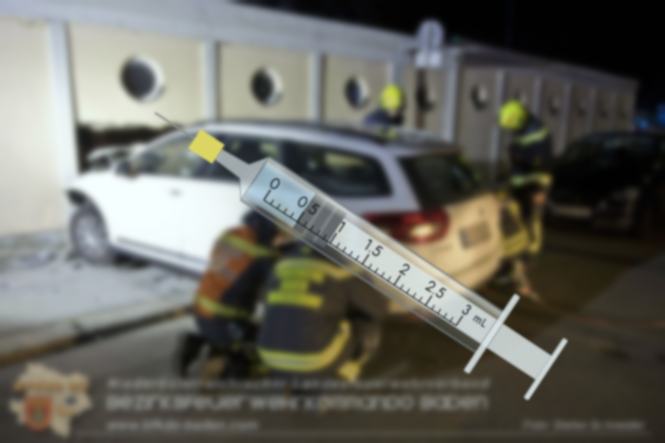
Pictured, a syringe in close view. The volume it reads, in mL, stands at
0.5 mL
